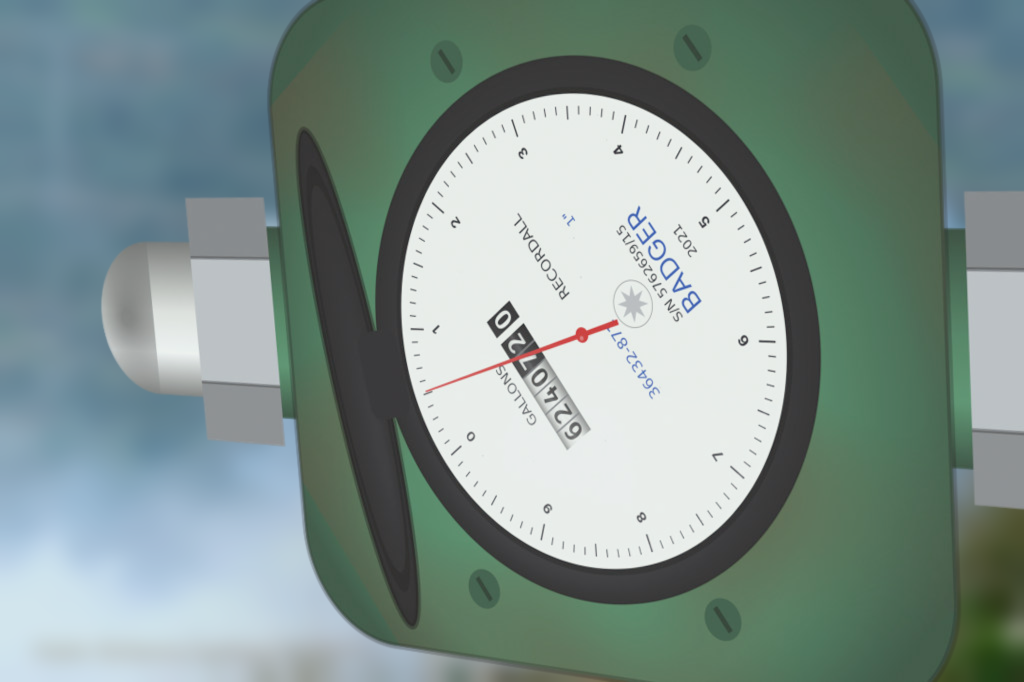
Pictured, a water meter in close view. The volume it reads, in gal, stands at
6240720.5 gal
